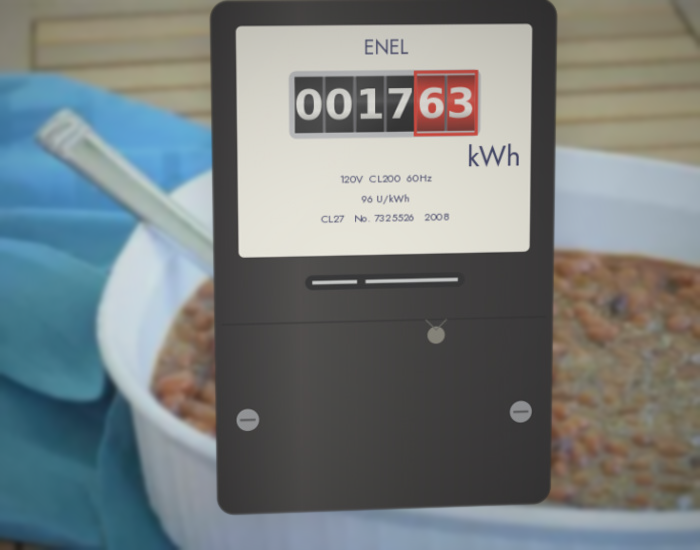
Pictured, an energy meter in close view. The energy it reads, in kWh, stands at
17.63 kWh
